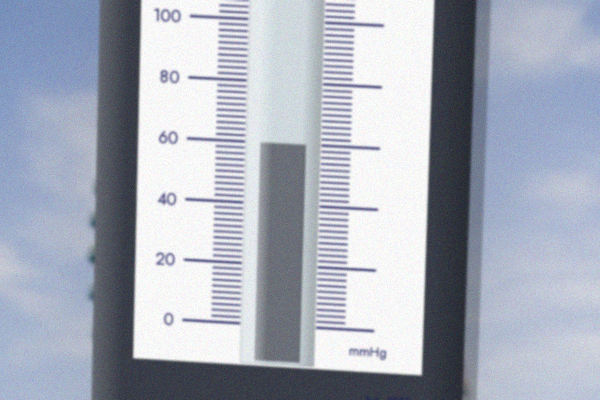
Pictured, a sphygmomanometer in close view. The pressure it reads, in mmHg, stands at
60 mmHg
